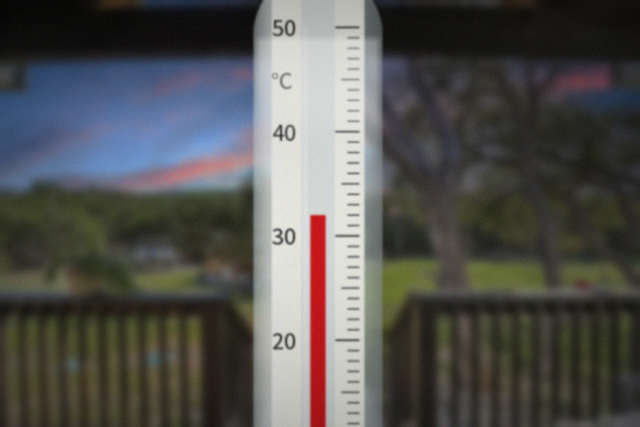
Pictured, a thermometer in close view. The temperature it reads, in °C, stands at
32 °C
